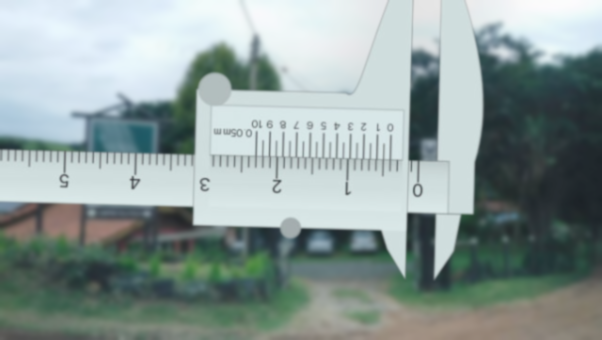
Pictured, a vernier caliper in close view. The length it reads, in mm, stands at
4.0 mm
